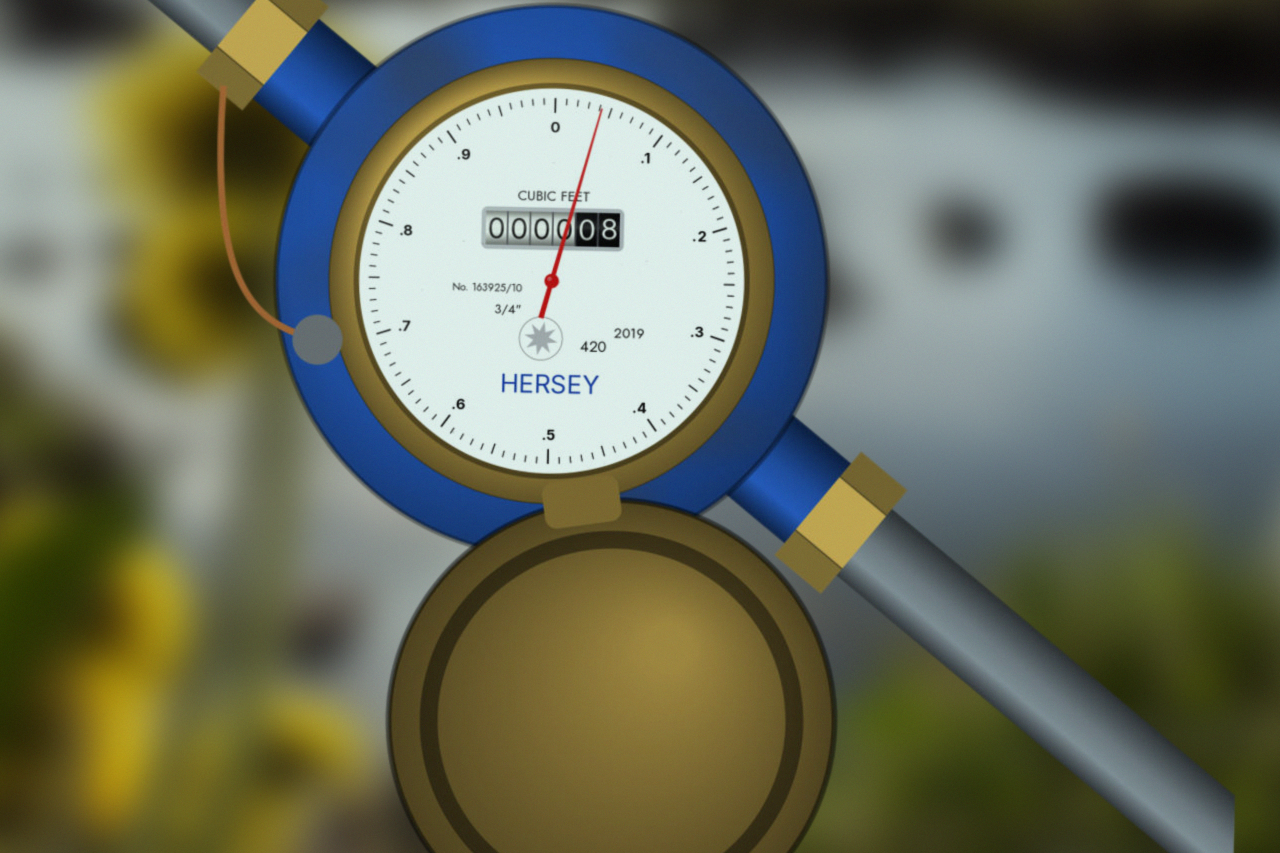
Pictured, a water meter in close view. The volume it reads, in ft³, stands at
8.04 ft³
